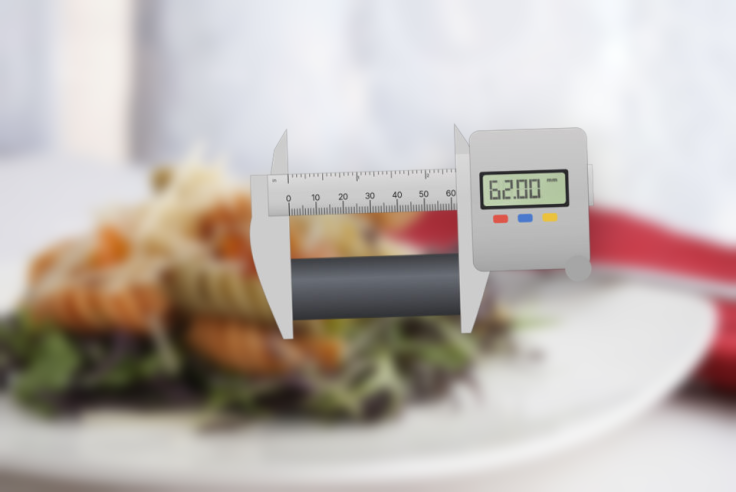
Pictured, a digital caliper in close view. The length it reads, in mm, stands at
62.00 mm
